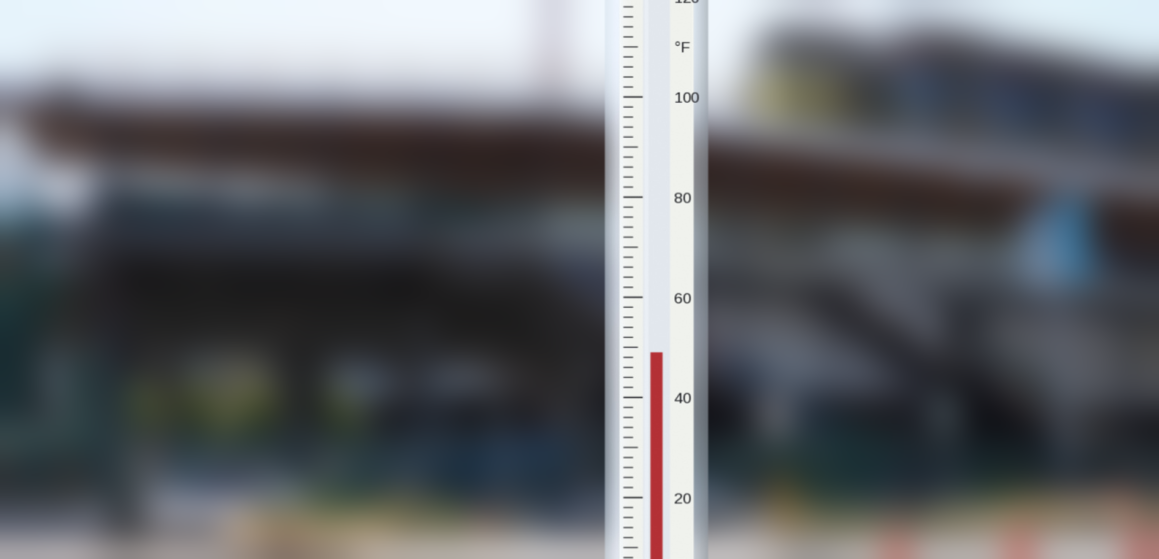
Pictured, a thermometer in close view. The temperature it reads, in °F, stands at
49 °F
